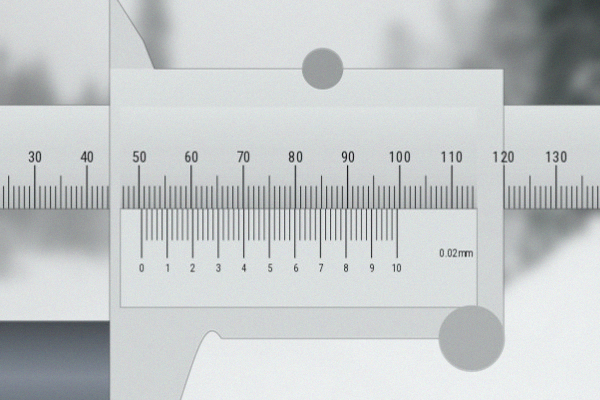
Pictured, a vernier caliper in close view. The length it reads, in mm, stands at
50.5 mm
